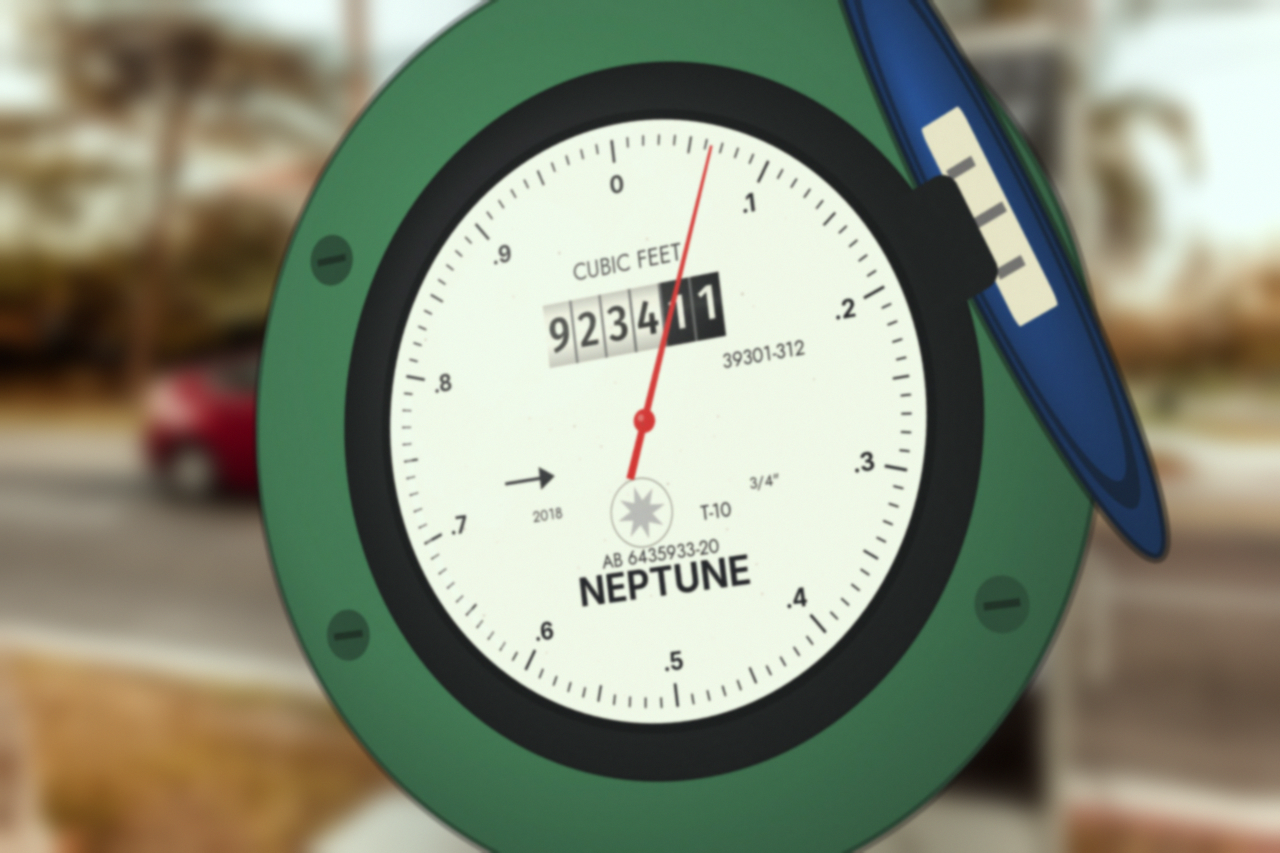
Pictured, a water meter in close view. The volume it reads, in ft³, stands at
923411.06 ft³
